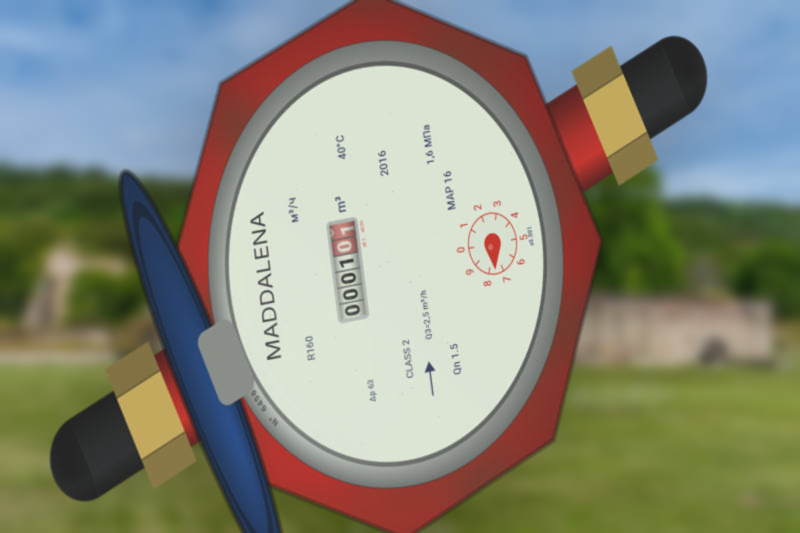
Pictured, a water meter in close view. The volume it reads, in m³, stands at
1.007 m³
